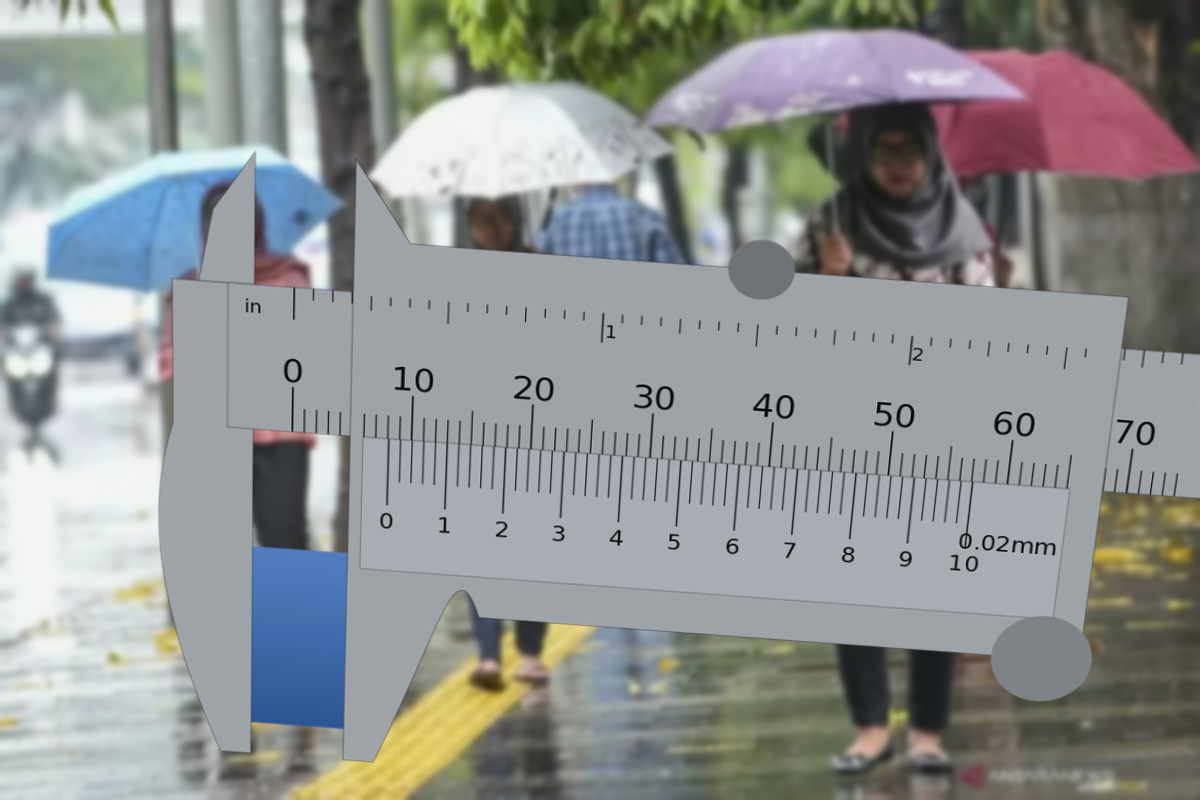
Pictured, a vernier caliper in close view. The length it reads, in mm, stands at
8.1 mm
